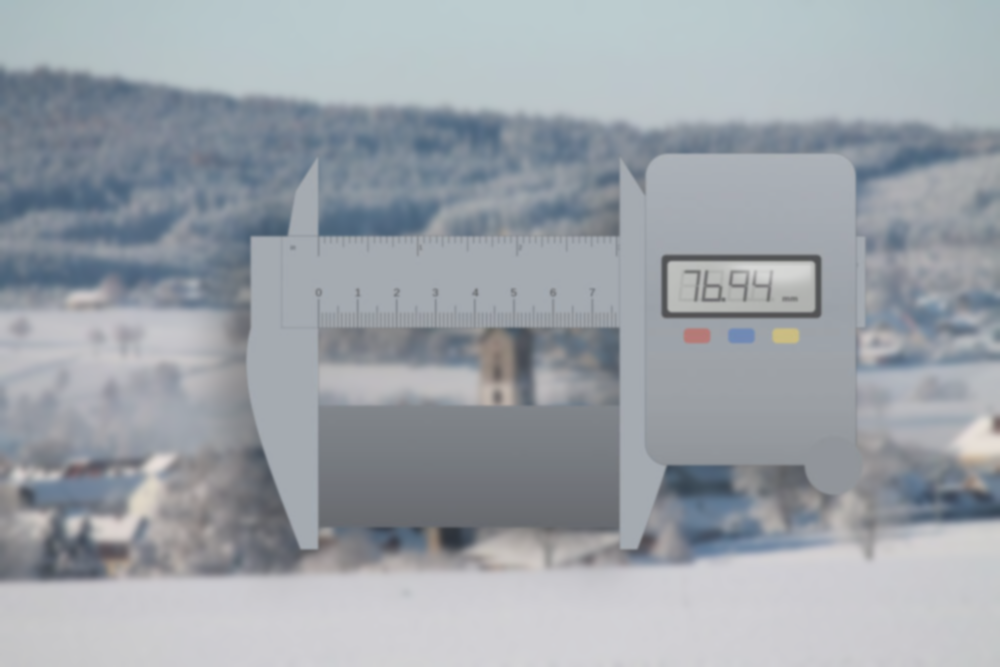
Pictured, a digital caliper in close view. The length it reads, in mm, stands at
76.94 mm
